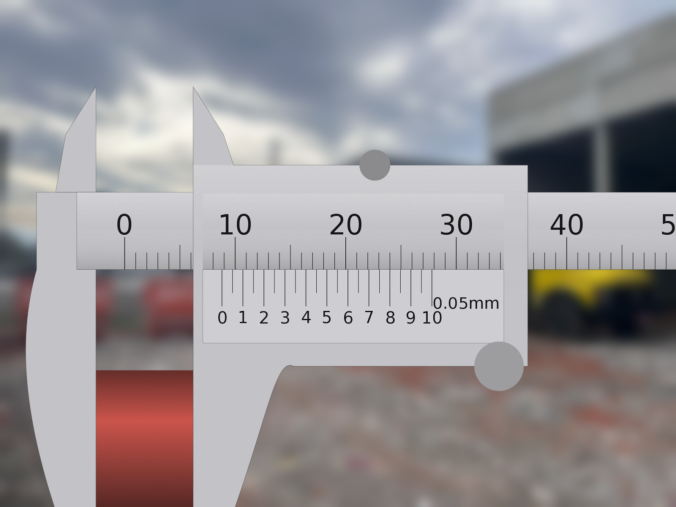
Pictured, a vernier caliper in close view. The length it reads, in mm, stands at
8.8 mm
